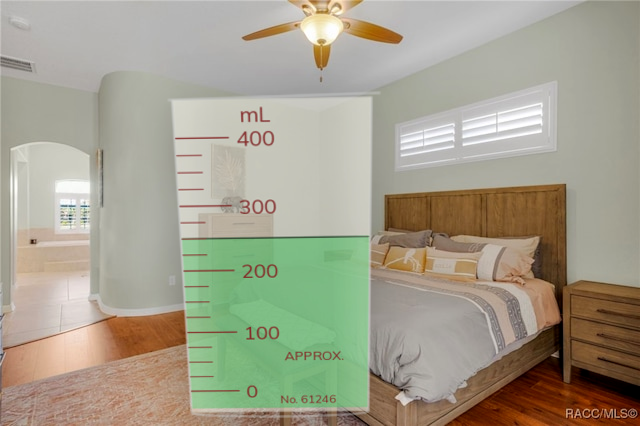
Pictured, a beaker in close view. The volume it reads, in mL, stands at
250 mL
